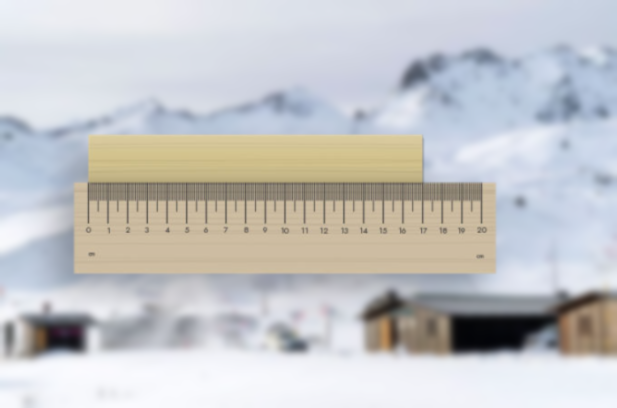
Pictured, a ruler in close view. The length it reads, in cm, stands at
17 cm
